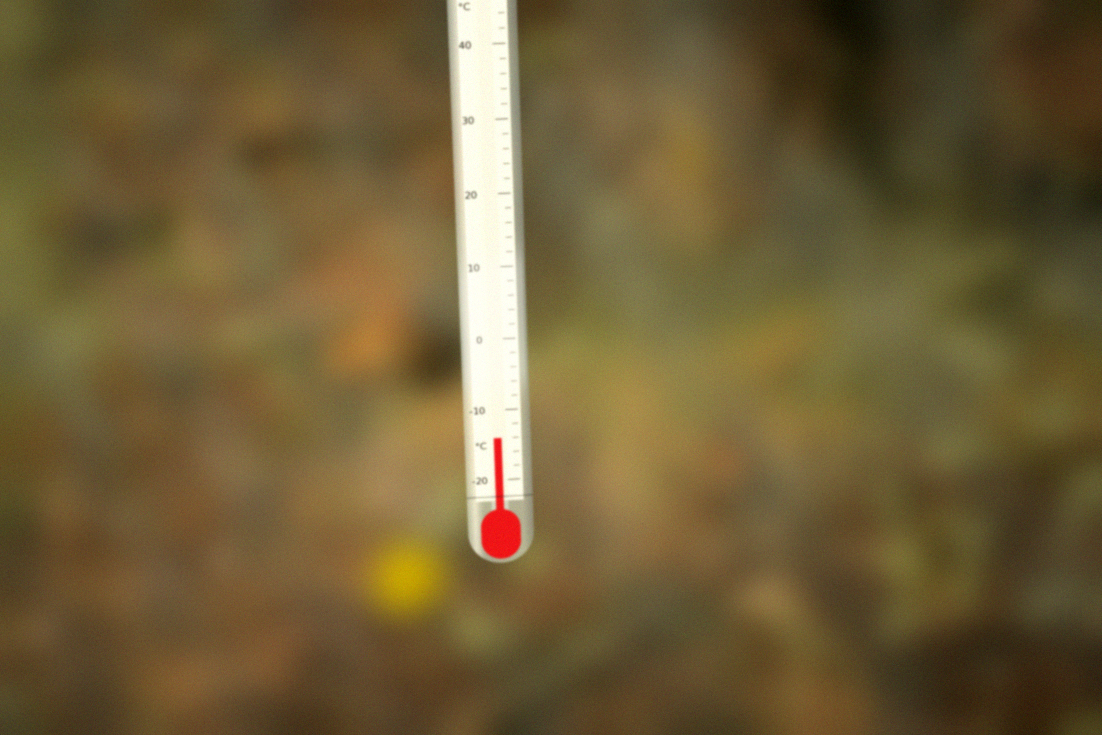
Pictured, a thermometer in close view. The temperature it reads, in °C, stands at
-14 °C
